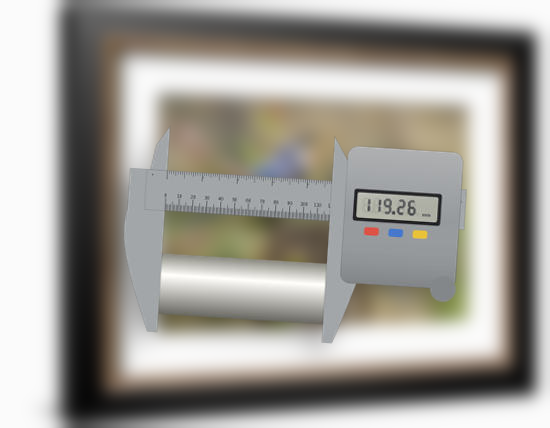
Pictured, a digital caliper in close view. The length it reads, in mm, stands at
119.26 mm
